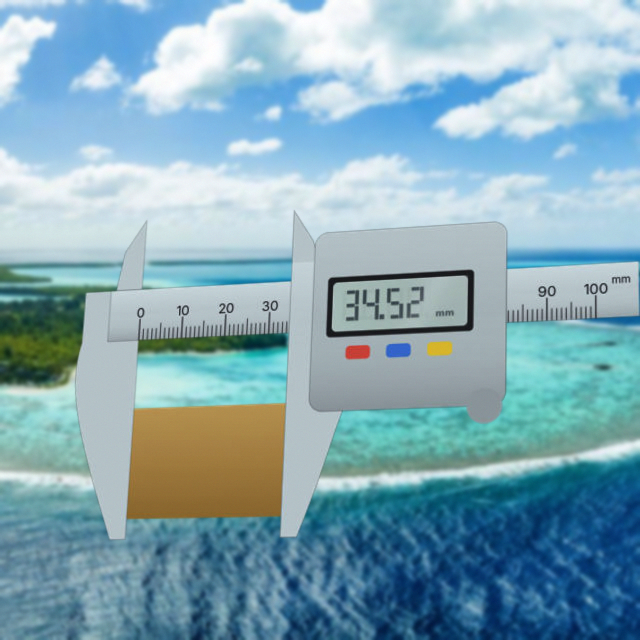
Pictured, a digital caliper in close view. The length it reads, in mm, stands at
34.52 mm
